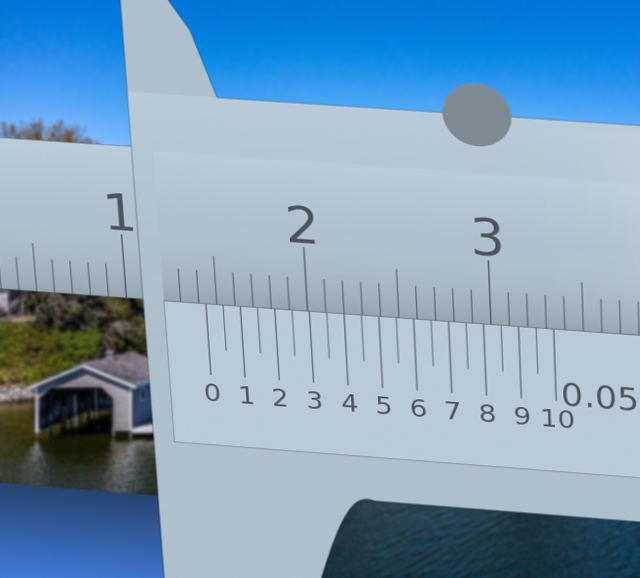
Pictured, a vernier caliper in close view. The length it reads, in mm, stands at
14.4 mm
